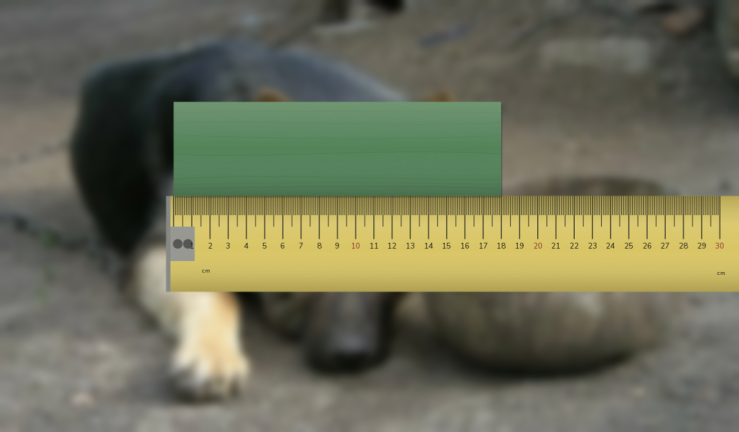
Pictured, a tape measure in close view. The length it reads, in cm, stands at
18 cm
